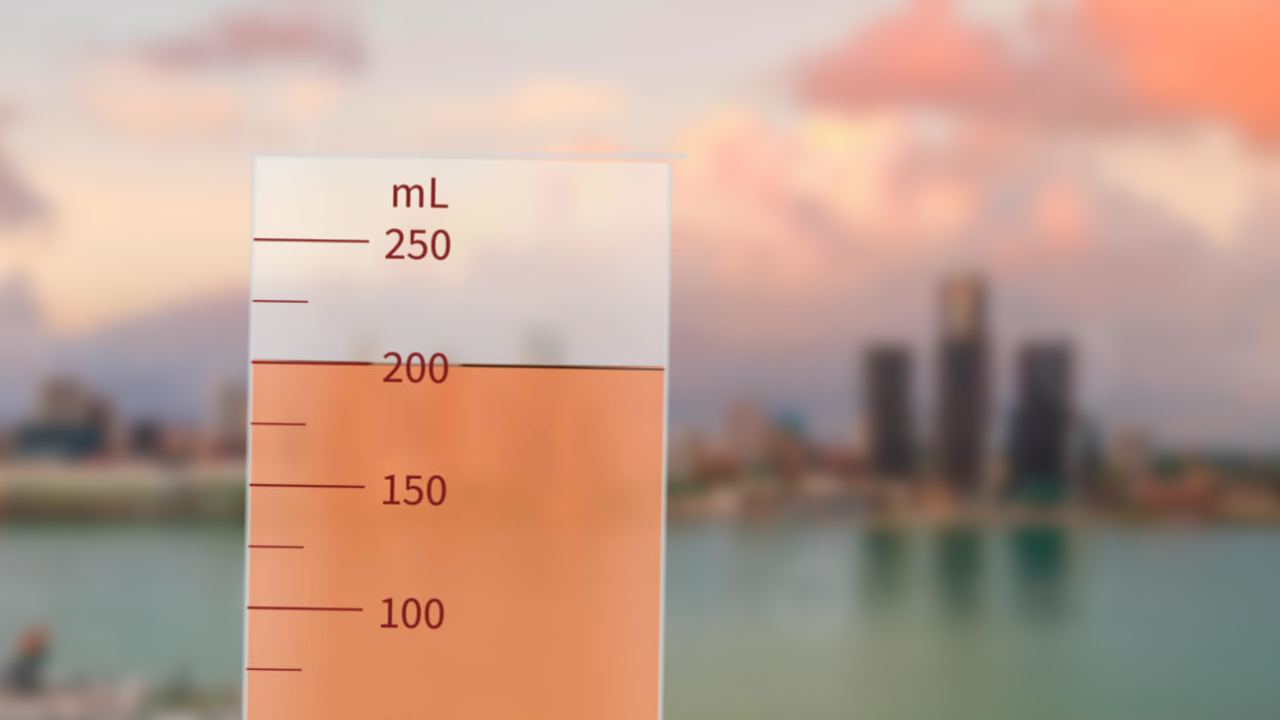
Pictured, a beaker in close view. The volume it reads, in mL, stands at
200 mL
